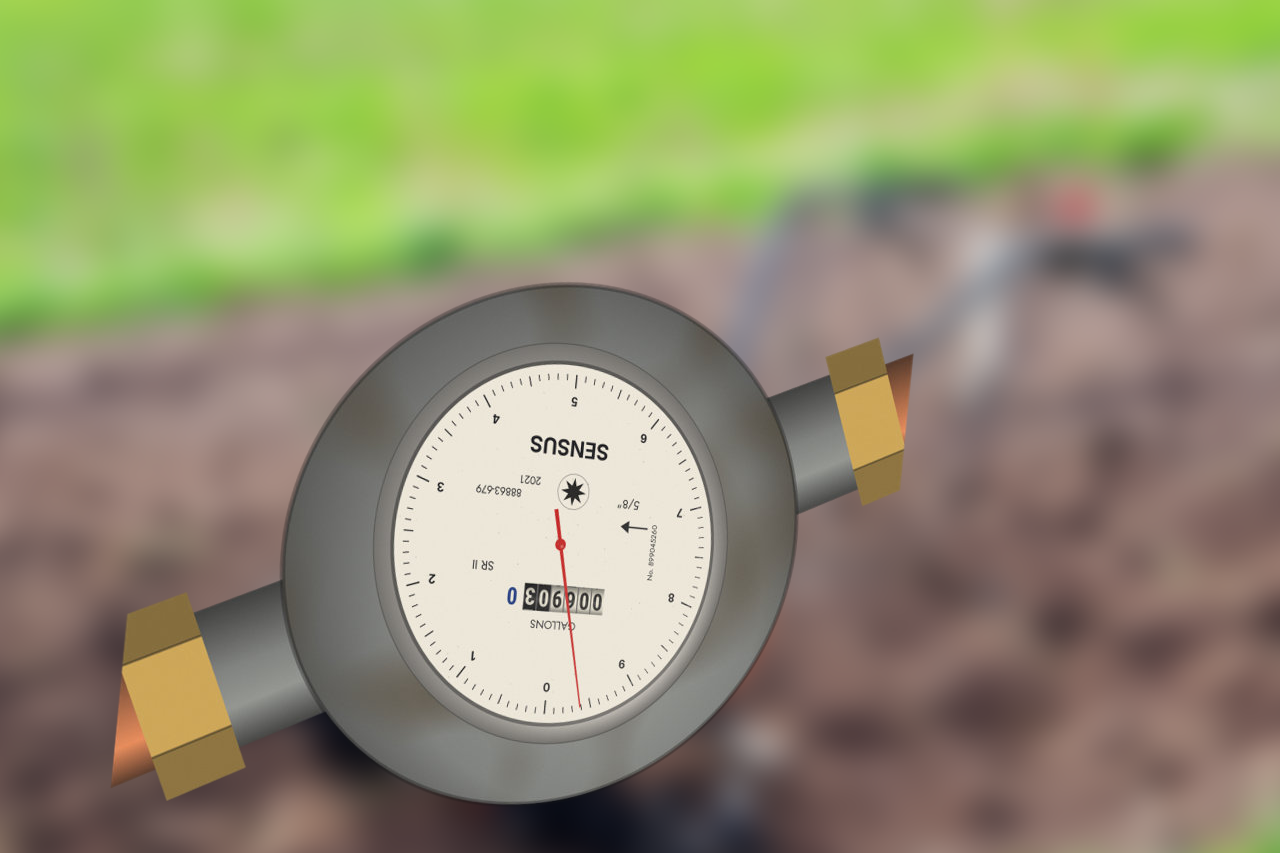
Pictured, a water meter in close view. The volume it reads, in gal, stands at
69029.6 gal
